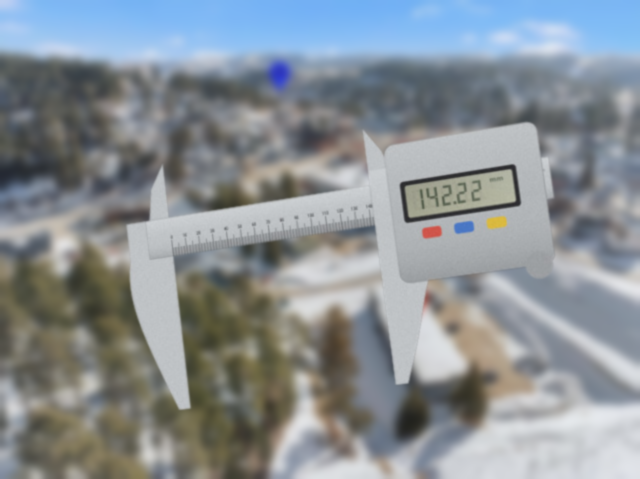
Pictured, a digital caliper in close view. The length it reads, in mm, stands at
142.22 mm
